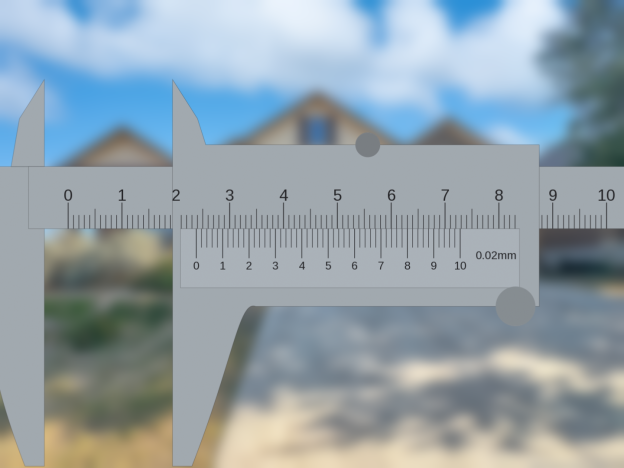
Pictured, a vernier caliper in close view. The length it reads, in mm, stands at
23.8 mm
